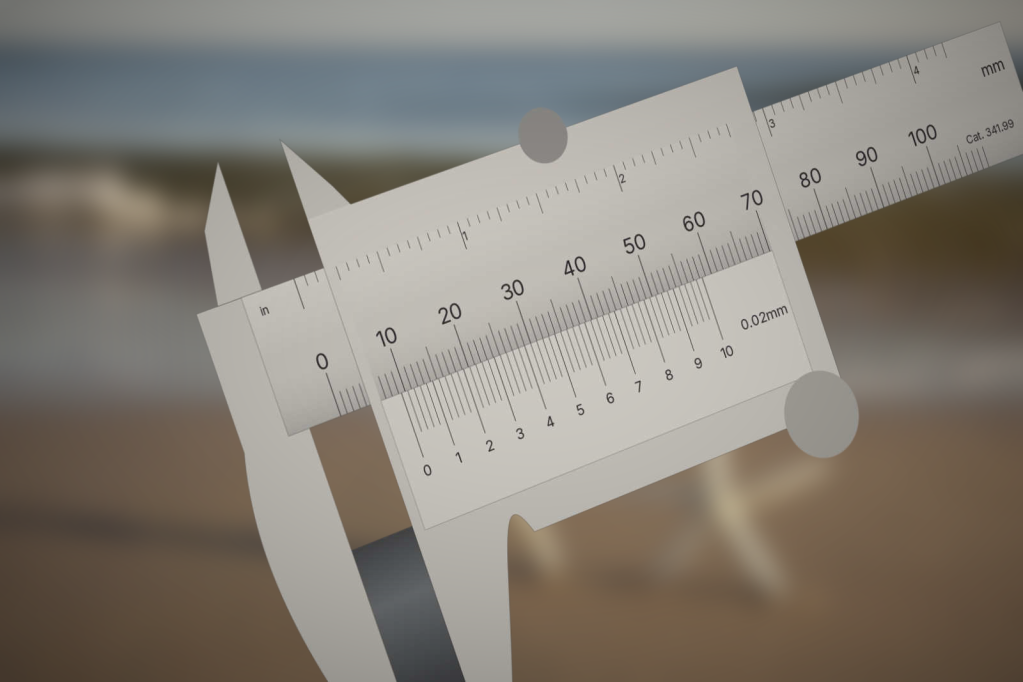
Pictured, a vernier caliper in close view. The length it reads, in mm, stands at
9.4 mm
